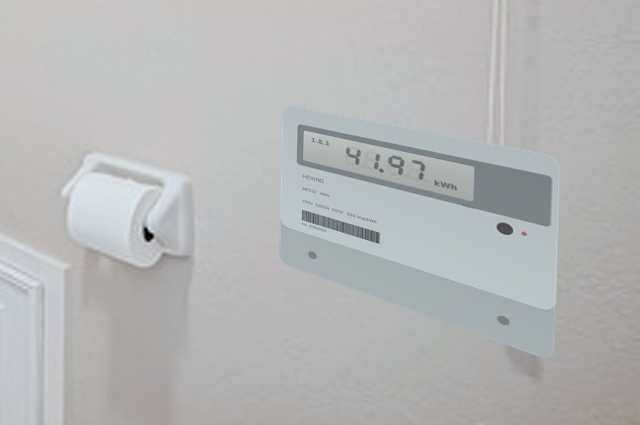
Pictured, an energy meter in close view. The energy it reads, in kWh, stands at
41.97 kWh
